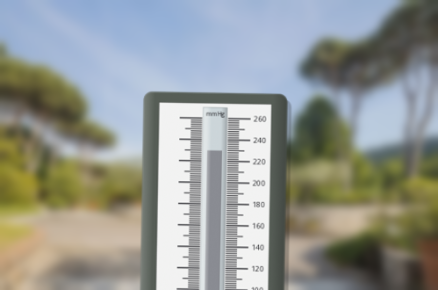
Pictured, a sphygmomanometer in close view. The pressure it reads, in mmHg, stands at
230 mmHg
